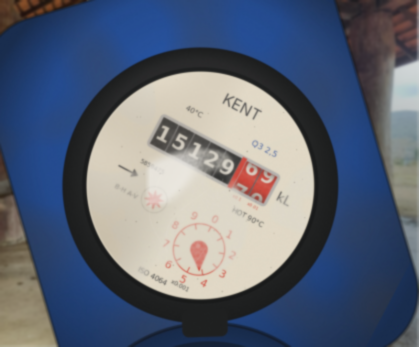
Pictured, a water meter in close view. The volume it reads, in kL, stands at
15129.694 kL
